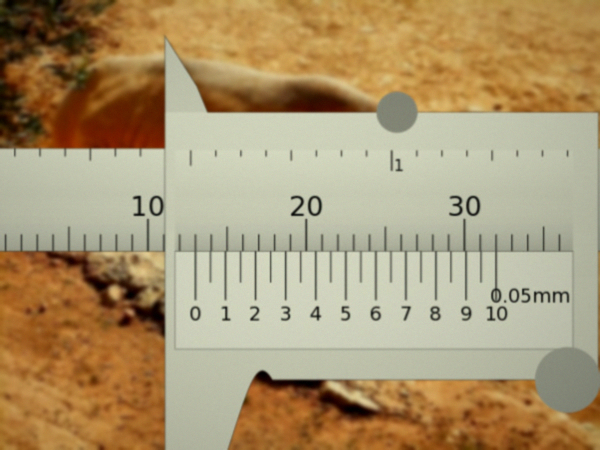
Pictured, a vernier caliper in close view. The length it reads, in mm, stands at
13.0 mm
